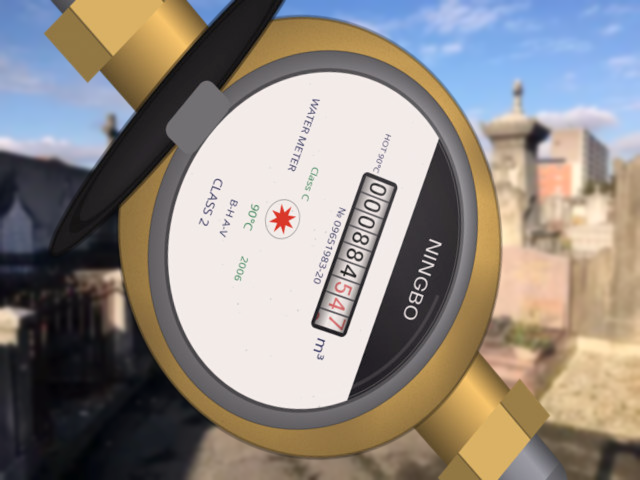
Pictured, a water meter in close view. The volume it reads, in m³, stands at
884.547 m³
